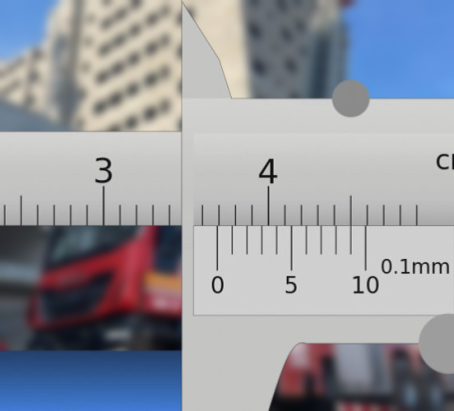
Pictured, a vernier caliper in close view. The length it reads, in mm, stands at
36.9 mm
